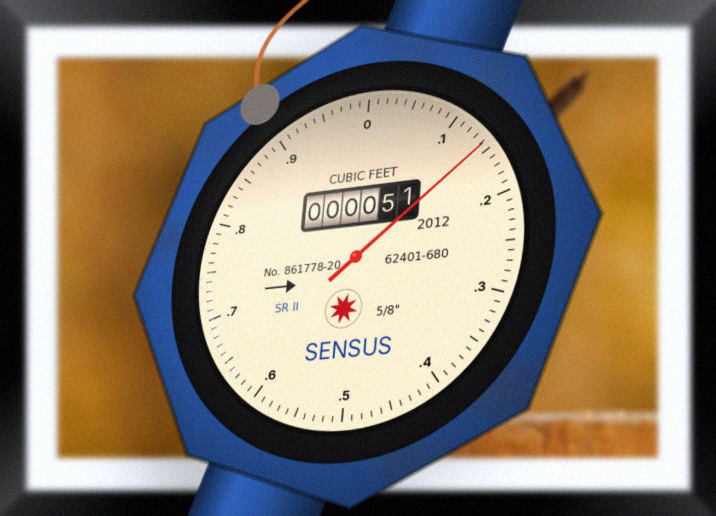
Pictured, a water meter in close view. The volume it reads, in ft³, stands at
51.14 ft³
